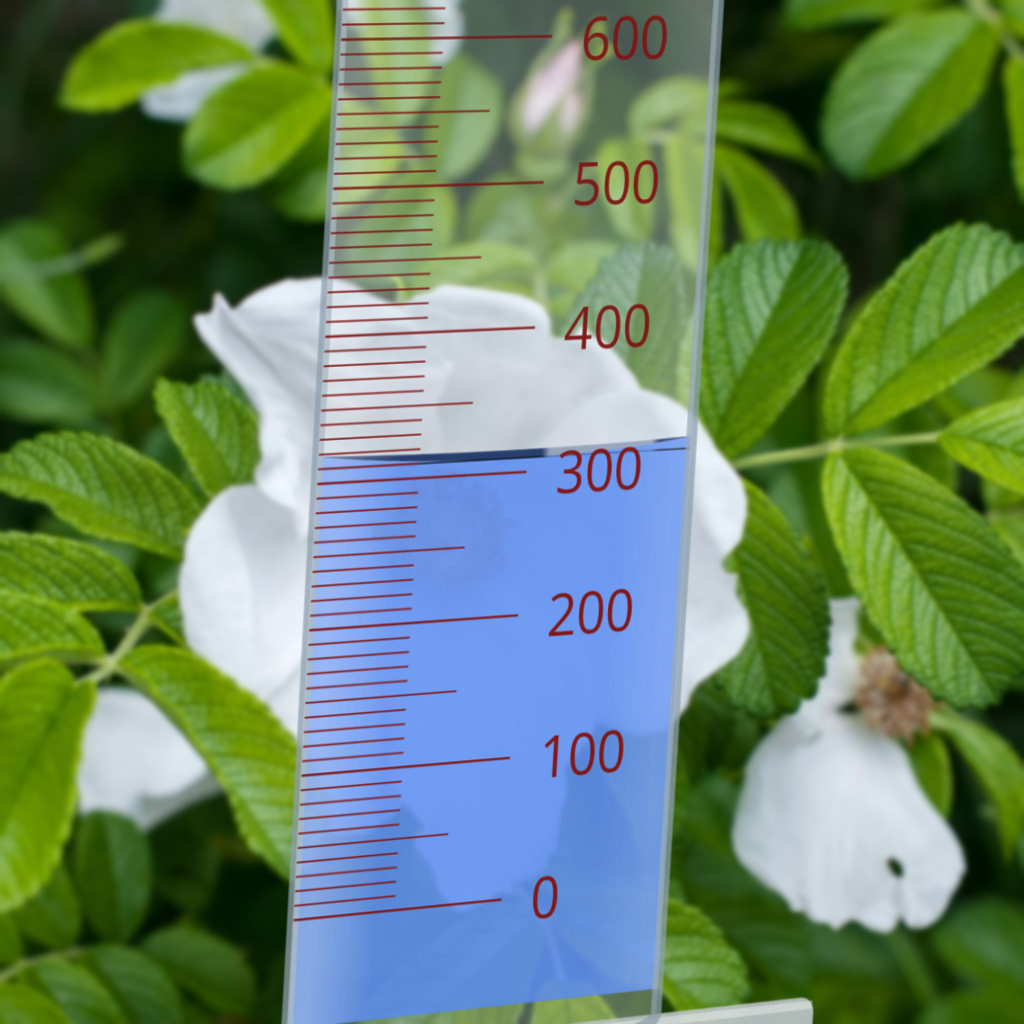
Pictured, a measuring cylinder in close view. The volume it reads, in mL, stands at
310 mL
